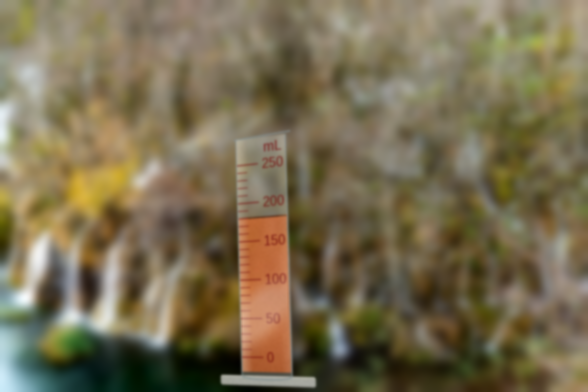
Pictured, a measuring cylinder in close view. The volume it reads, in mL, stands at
180 mL
